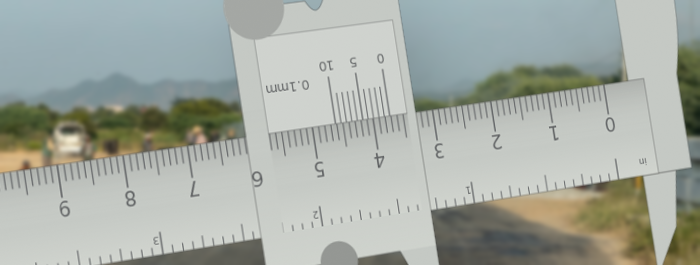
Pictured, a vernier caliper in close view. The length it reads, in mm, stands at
37.2 mm
